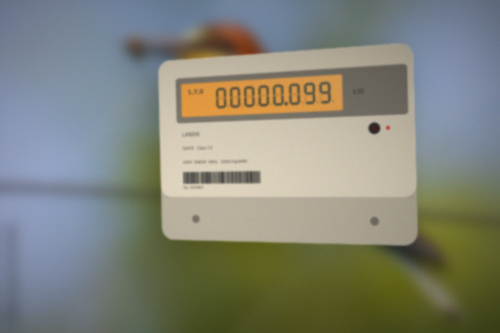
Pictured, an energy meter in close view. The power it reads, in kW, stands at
0.099 kW
